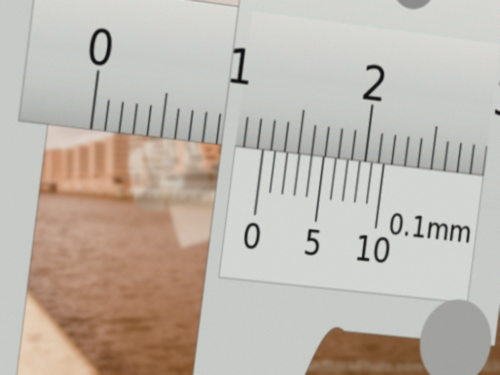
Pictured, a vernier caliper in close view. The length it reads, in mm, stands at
12.4 mm
